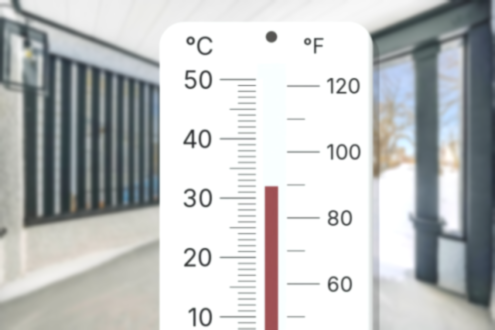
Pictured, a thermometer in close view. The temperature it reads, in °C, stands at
32 °C
